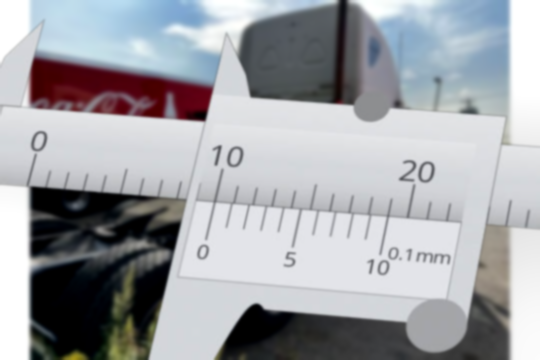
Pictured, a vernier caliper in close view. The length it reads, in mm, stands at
10.0 mm
